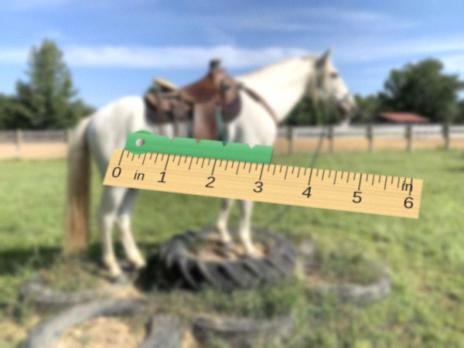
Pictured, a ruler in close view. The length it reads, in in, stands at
3.125 in
